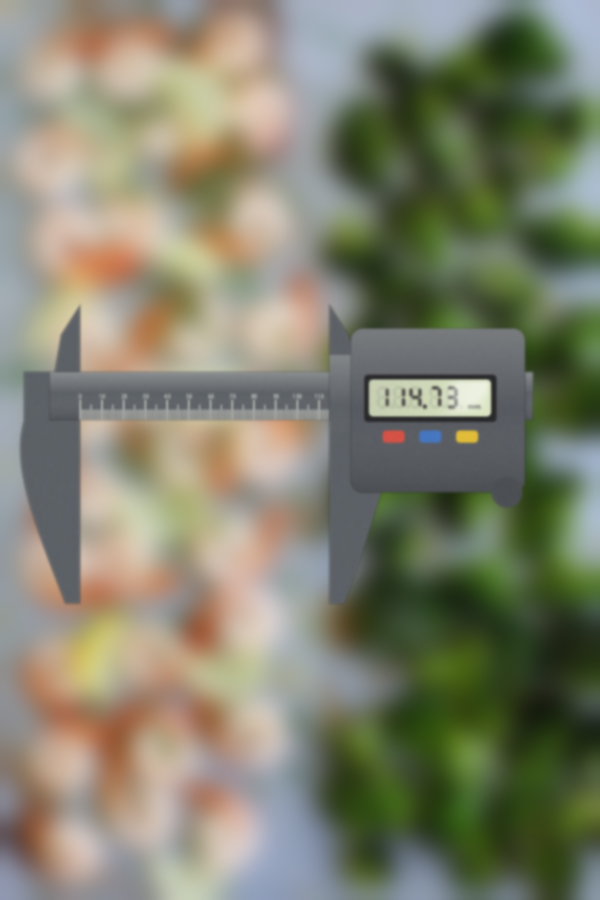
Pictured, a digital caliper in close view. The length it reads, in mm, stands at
114.73 mm
